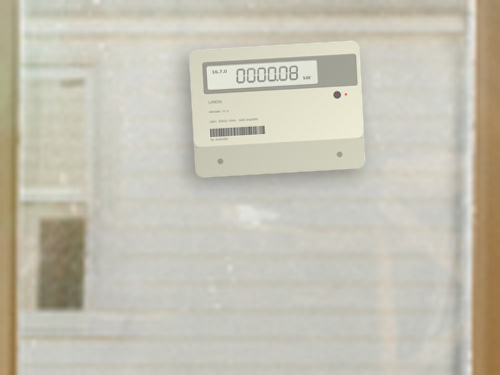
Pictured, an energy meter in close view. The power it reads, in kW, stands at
0.08 kW
